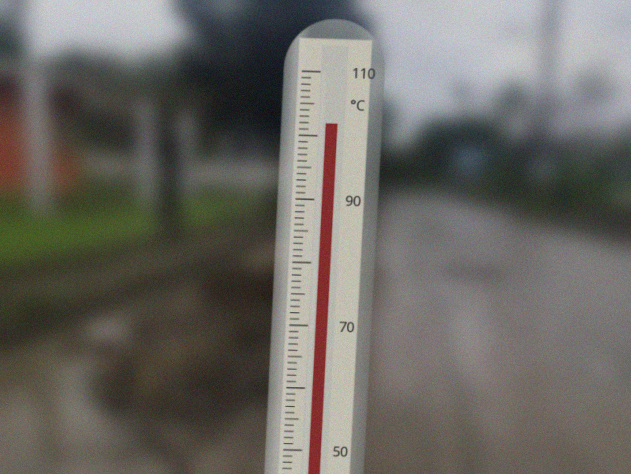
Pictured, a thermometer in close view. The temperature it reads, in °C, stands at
102 °C
